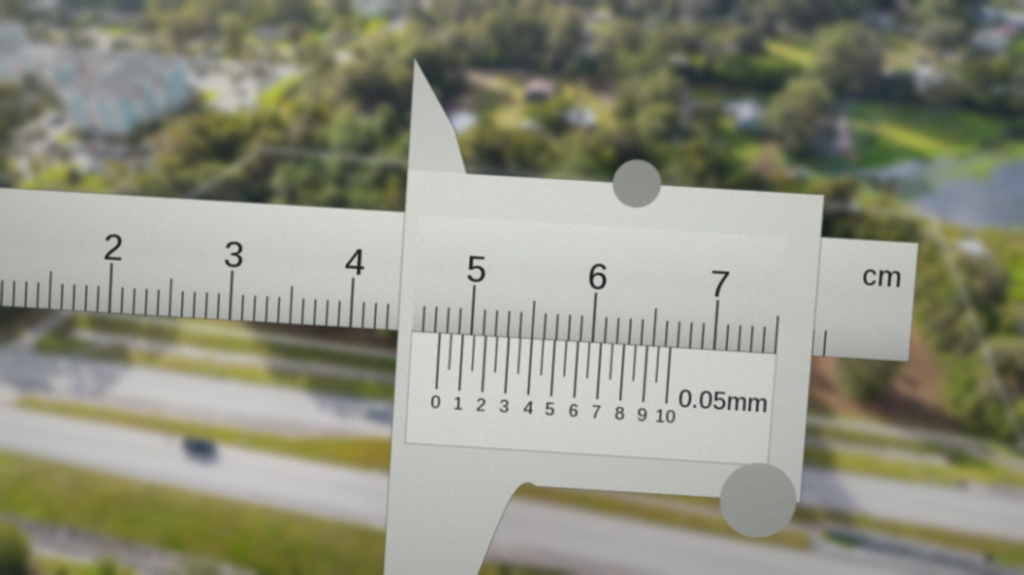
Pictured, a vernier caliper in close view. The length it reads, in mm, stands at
47.4 mm
